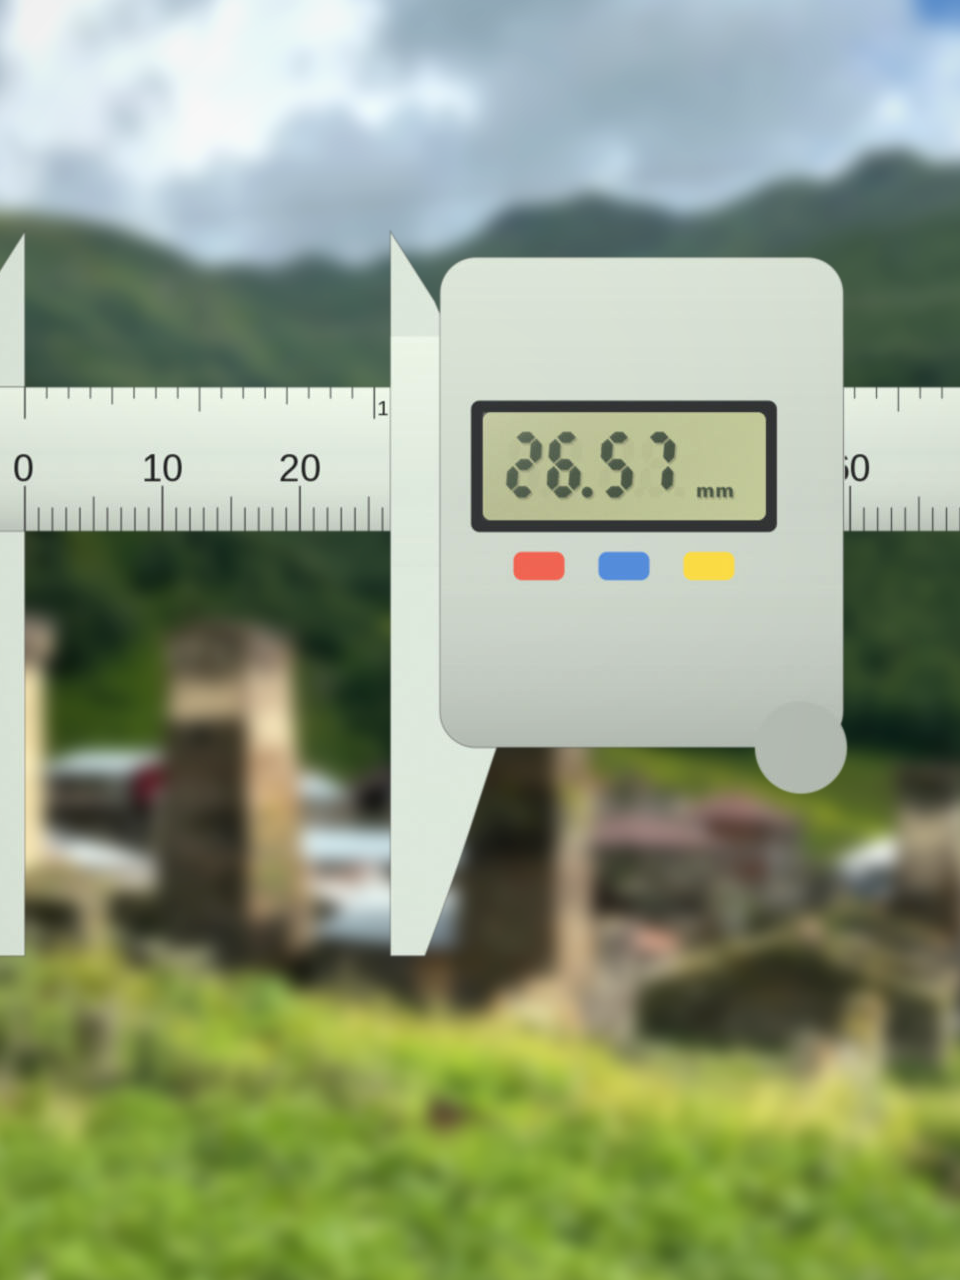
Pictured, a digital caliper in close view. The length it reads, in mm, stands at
26.57 mm
